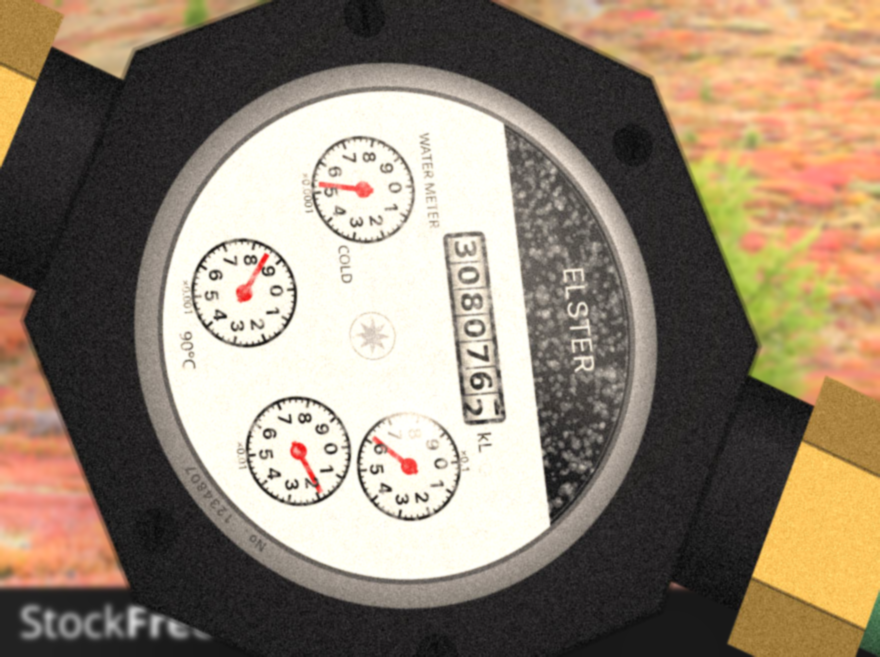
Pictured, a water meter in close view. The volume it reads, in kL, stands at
3080761.6185 kL
